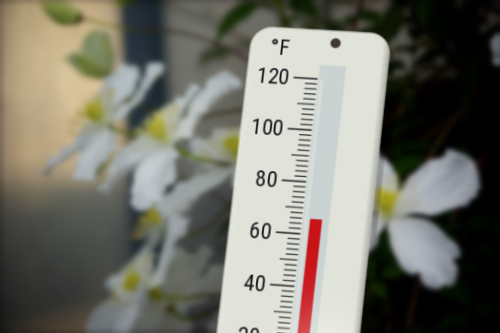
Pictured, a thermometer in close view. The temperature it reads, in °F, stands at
66 °F
